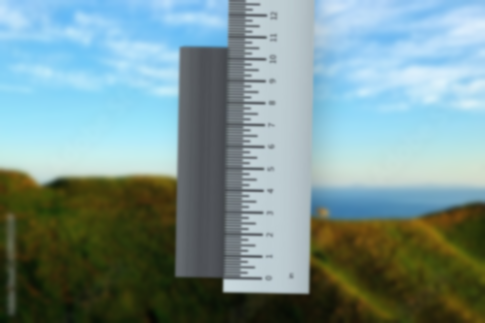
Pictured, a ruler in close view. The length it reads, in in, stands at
10.5 in
